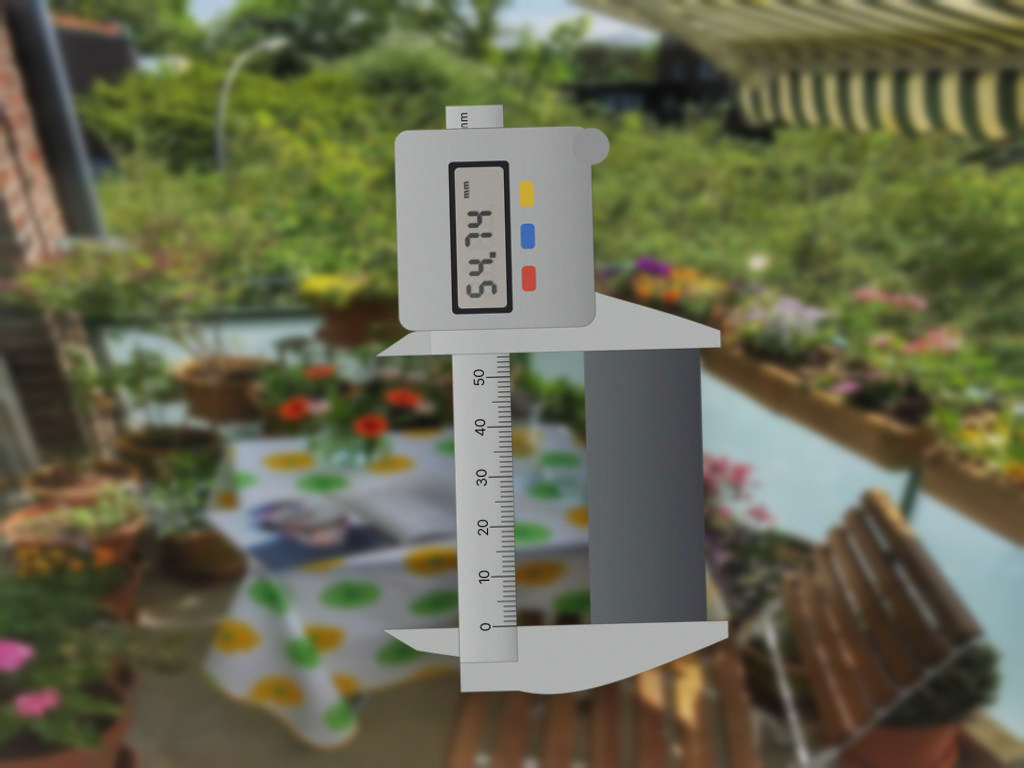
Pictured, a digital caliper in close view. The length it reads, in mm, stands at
54.74 mm
